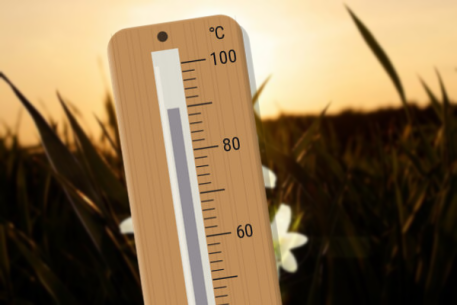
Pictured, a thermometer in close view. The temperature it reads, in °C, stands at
90 °C
